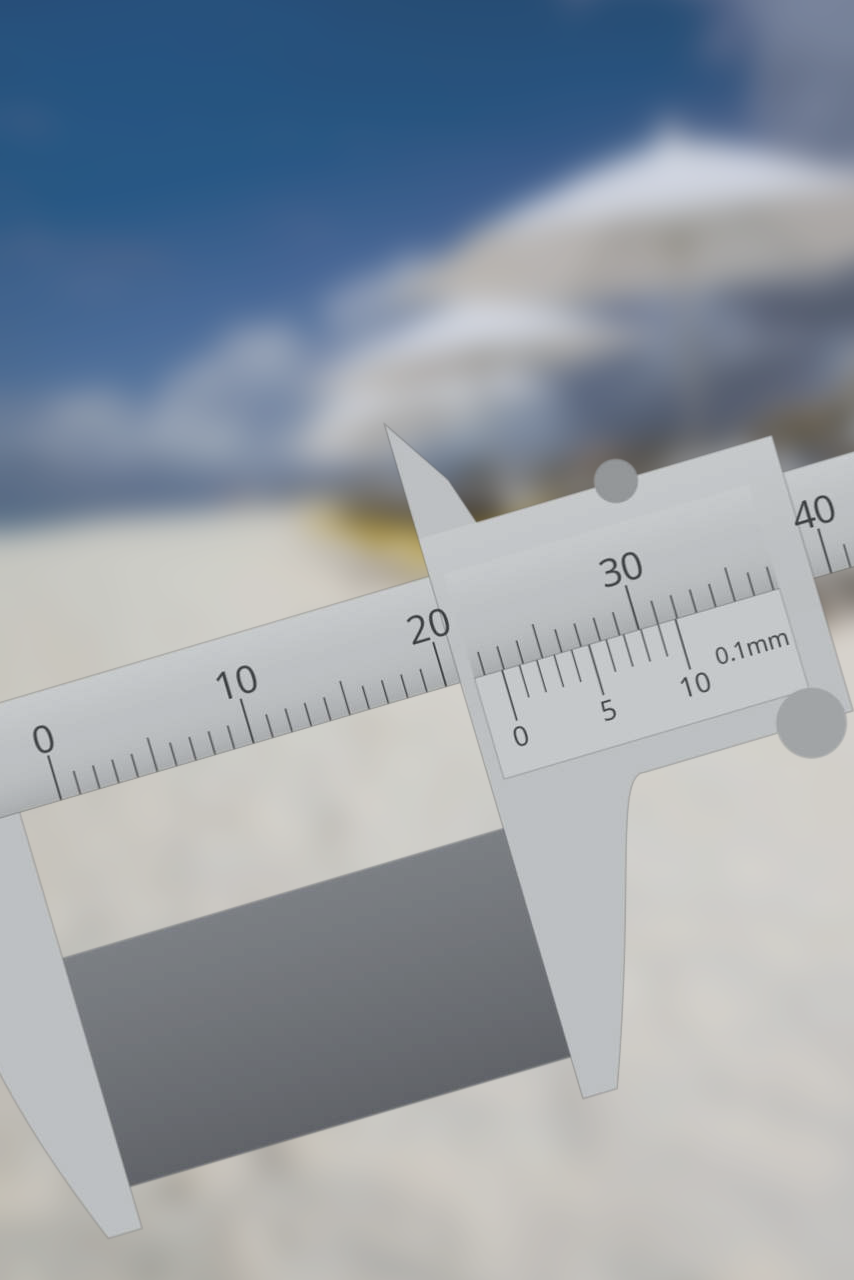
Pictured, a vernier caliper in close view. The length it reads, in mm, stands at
22.9 mm
